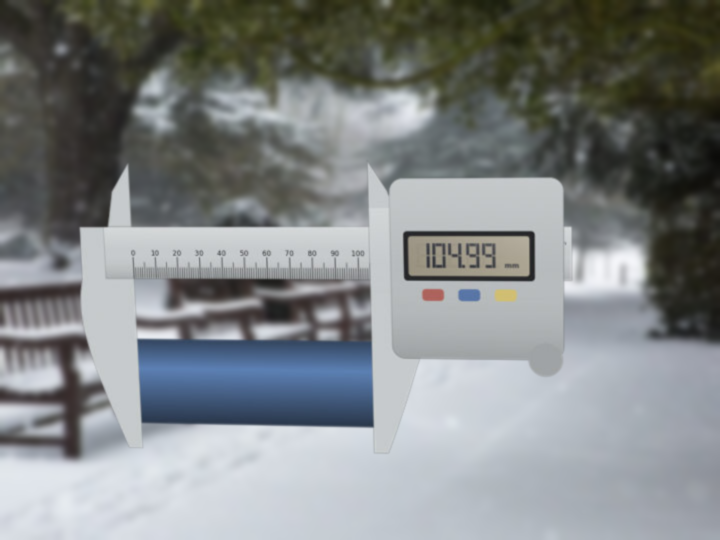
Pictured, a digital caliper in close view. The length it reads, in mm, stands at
104.99 mm
